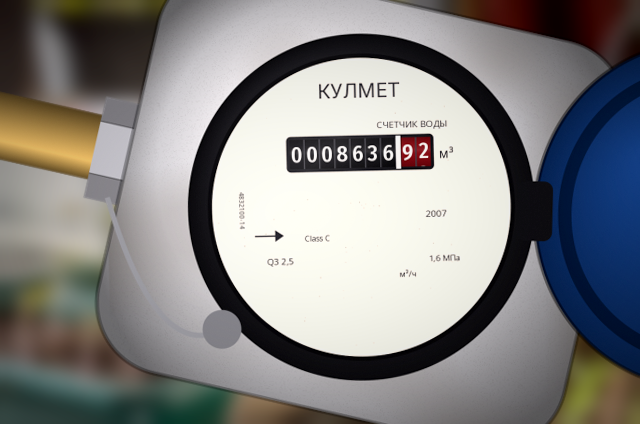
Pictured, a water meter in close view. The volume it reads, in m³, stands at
8636.92 m³
